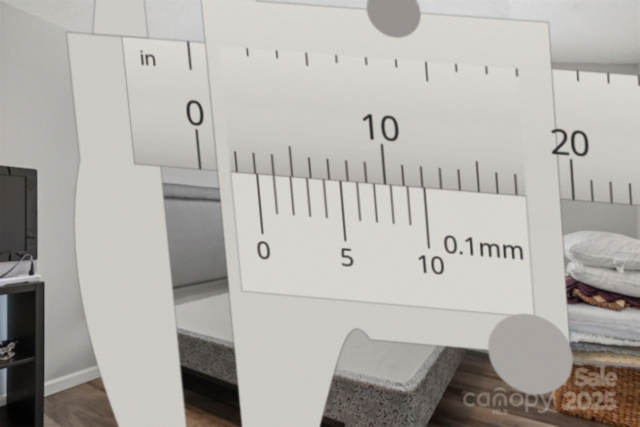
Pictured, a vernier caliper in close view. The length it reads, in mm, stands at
3.1 mm
